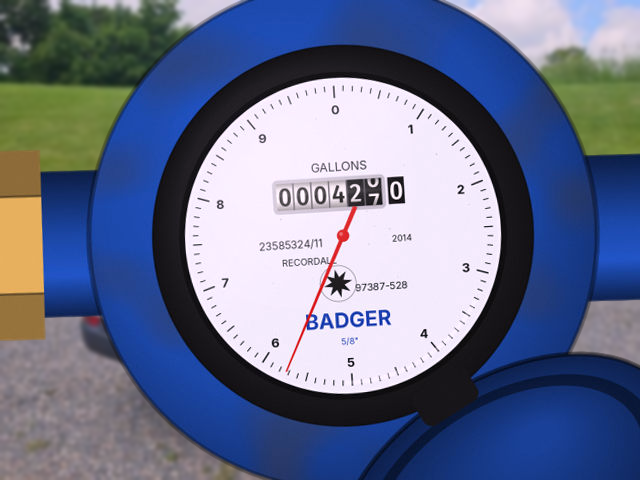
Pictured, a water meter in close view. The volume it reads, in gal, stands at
4265.7 gal
